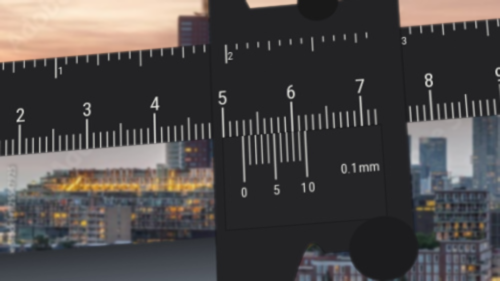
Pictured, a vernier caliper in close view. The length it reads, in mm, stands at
52.8 mm
